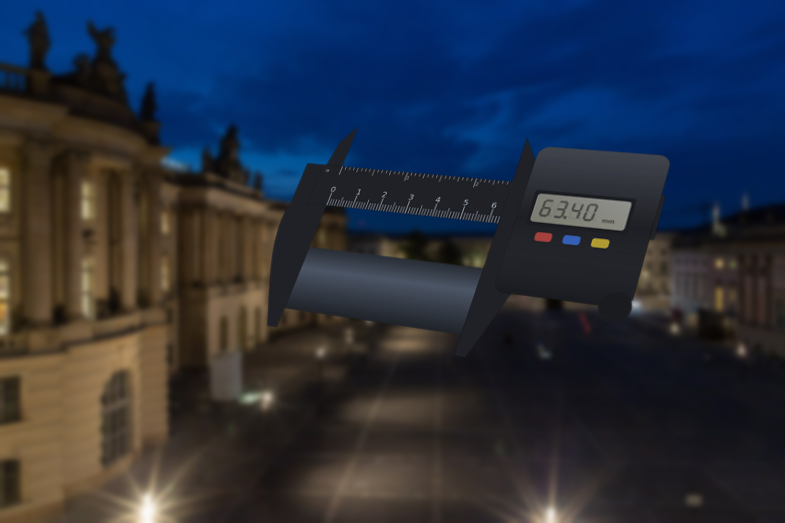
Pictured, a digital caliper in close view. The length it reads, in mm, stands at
63.40 mm
